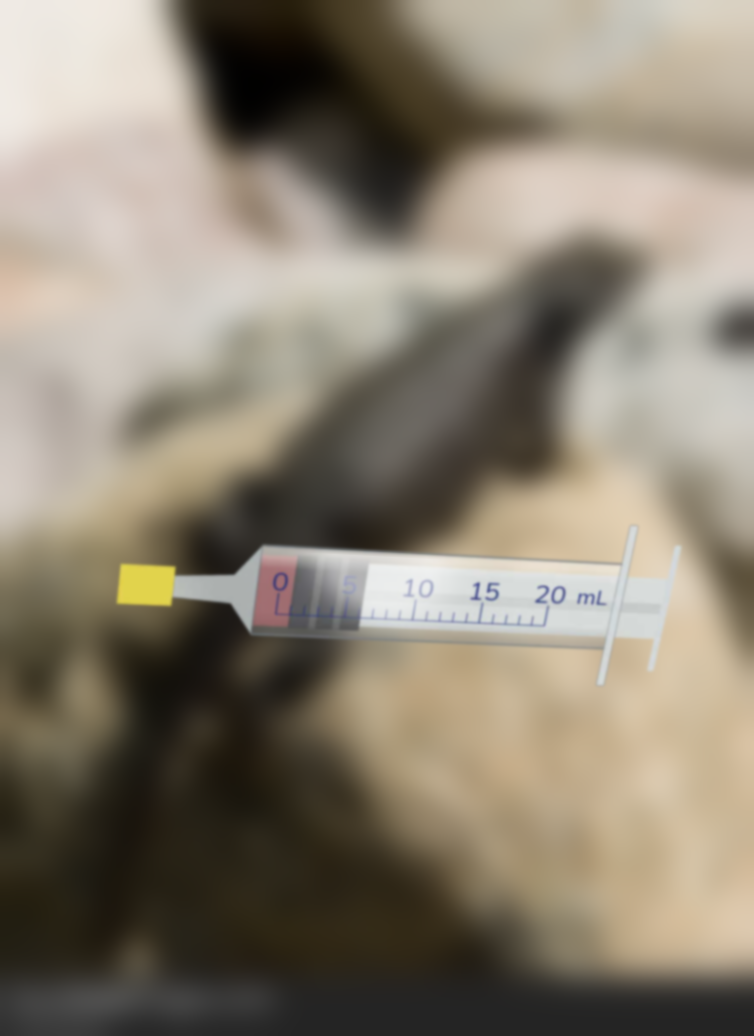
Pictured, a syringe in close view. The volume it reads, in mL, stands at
1 mL
